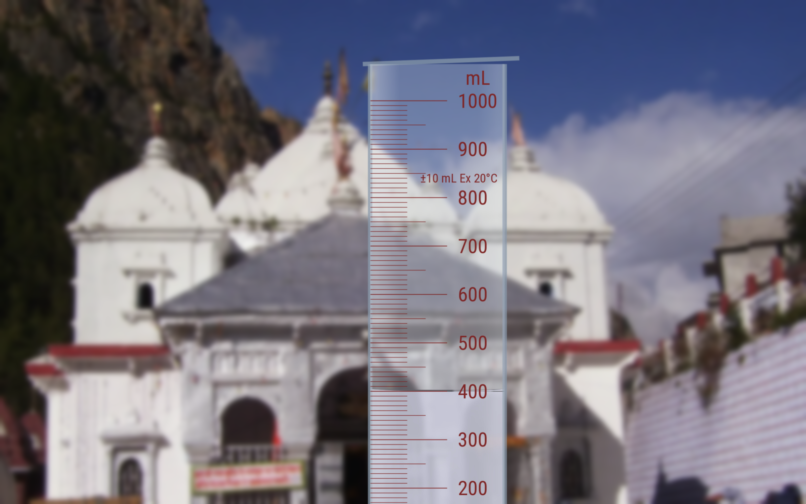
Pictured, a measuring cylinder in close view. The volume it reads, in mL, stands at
400 mL
